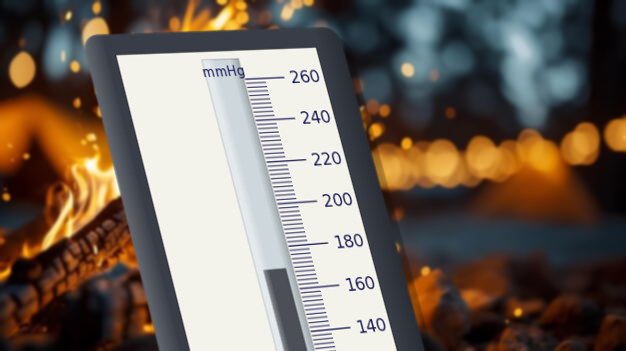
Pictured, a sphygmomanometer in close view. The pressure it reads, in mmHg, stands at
170 mmHg
